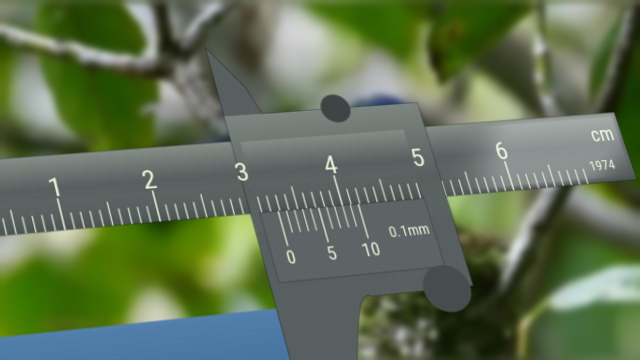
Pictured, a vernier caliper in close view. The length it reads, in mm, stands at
32.8 mm
